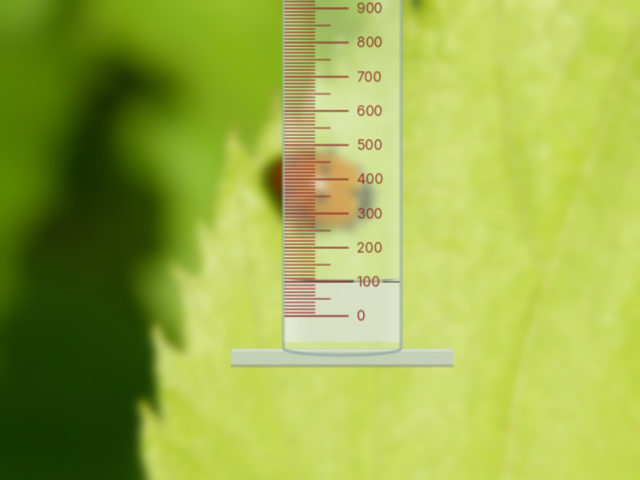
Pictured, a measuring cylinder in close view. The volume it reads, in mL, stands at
100 mL
